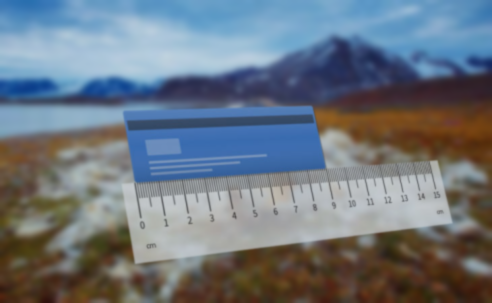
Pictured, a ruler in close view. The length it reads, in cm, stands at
9 cm
